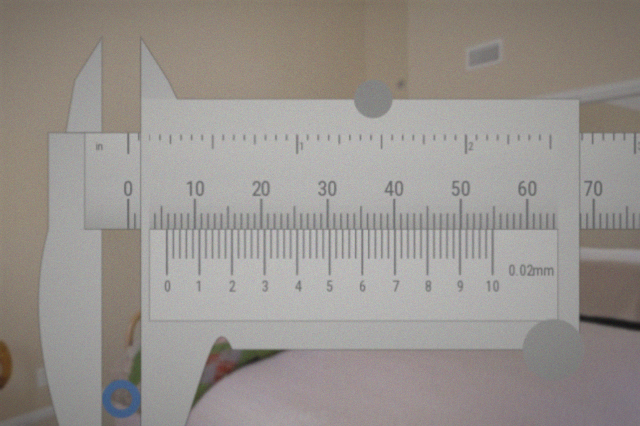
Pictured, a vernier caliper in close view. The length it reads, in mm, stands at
5.8 mm
